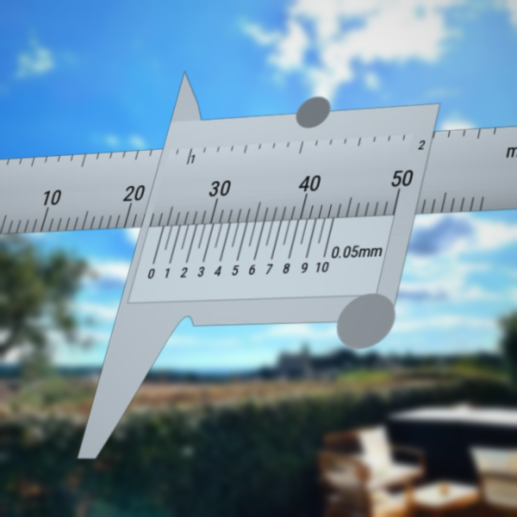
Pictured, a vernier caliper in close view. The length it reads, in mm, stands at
24.6 mm
